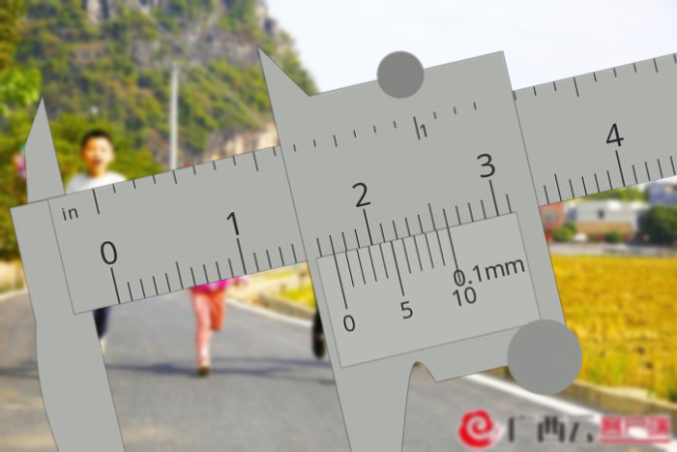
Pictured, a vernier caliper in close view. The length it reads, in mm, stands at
17.0 mm
